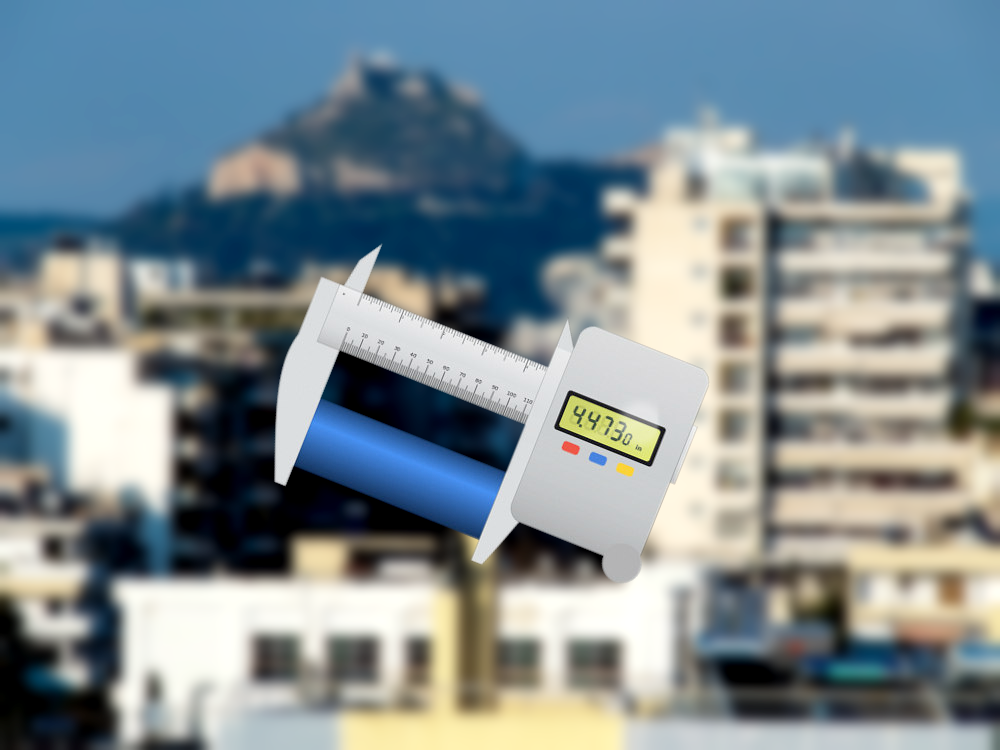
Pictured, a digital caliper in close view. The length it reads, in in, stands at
4.4730 in
